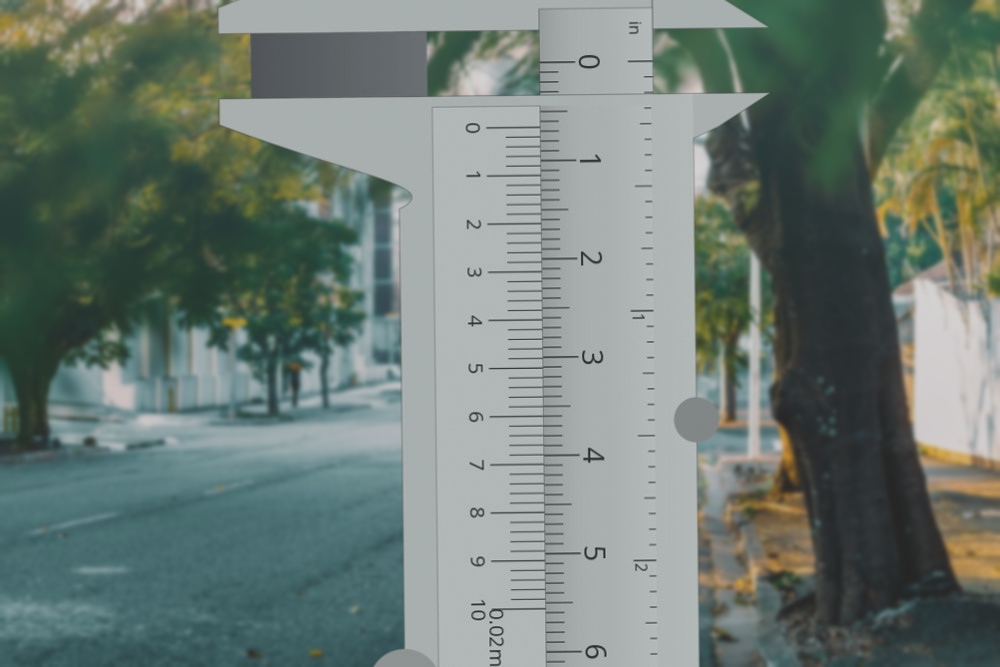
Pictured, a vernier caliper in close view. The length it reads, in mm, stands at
6.6 mm
